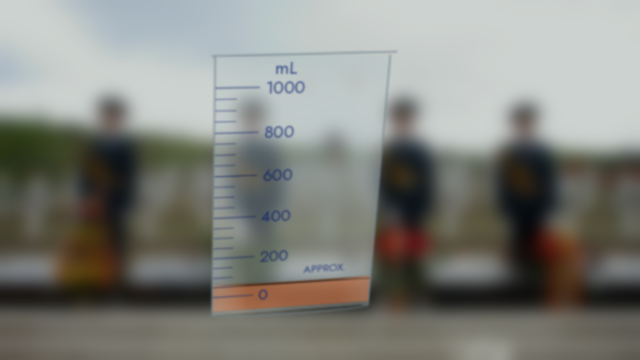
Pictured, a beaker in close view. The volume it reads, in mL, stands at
50 mL
